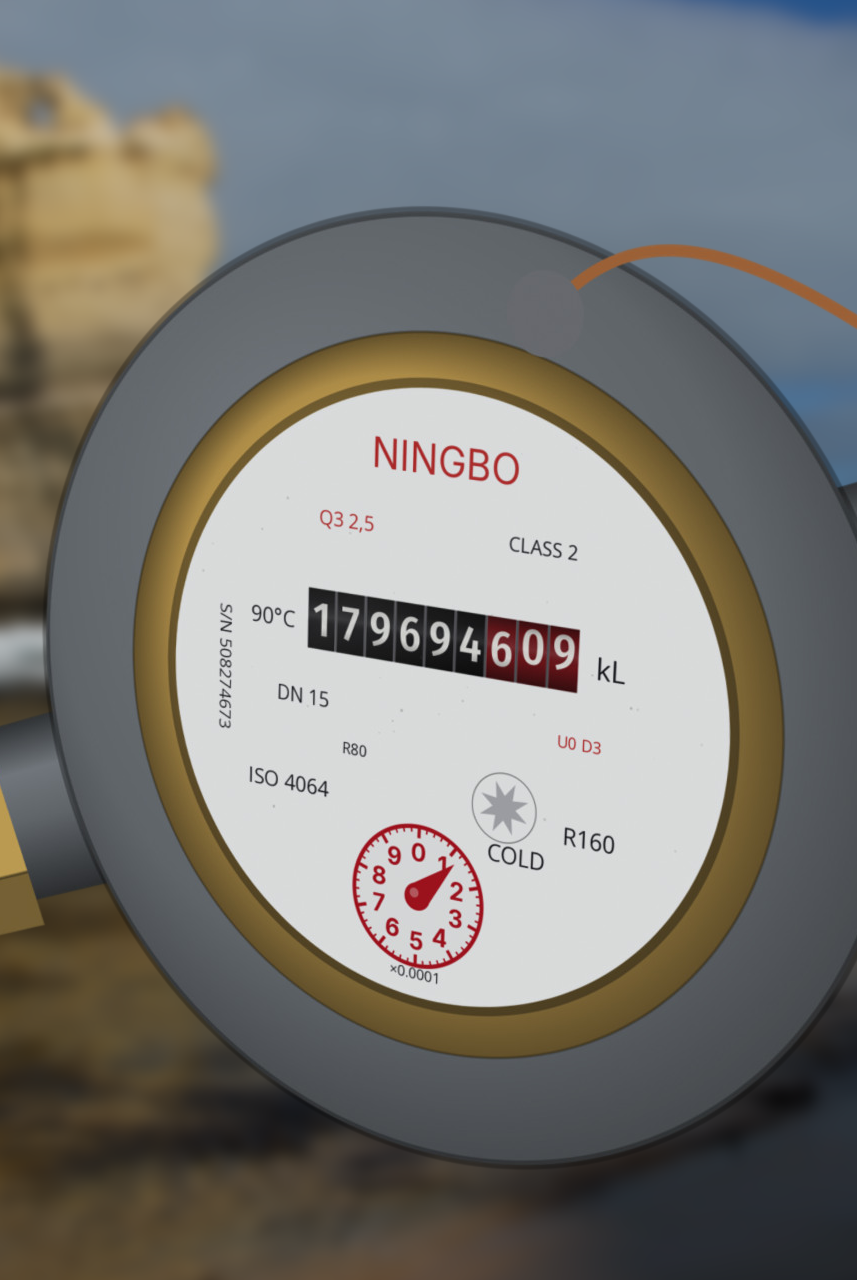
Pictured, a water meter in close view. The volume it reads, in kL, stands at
179694.6091 kL
